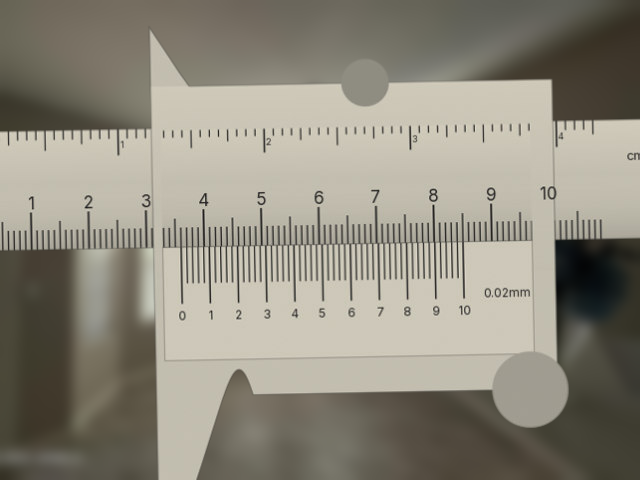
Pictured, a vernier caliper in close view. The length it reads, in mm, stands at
36.0 mm
